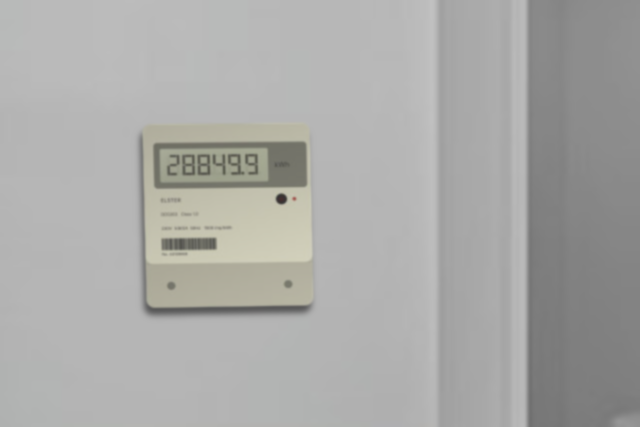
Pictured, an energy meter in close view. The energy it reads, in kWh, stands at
28849.9 kWh
